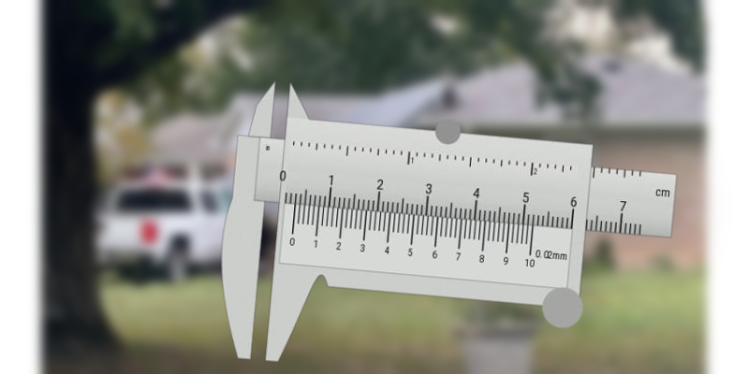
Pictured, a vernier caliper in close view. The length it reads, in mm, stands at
3.0 mm
